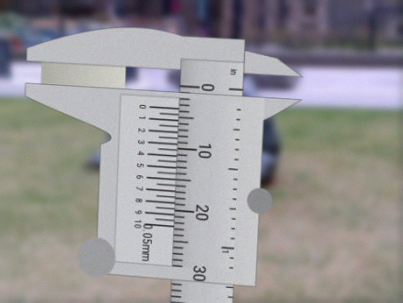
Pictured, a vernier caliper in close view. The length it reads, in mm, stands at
3.6 mm
